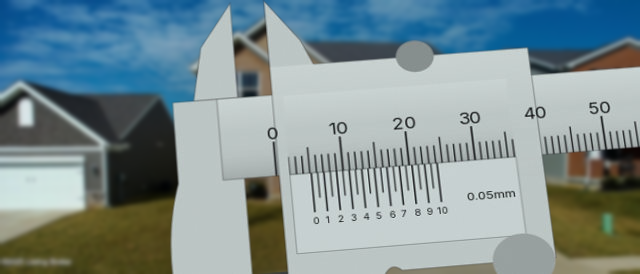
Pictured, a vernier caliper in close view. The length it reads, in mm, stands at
5.2 mm
